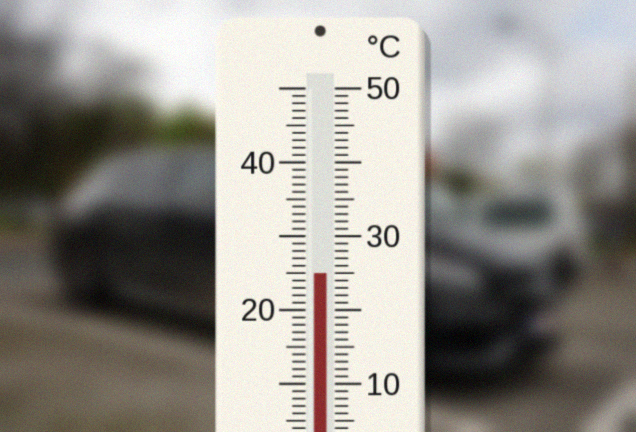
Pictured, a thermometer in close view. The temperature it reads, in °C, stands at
25 °C
